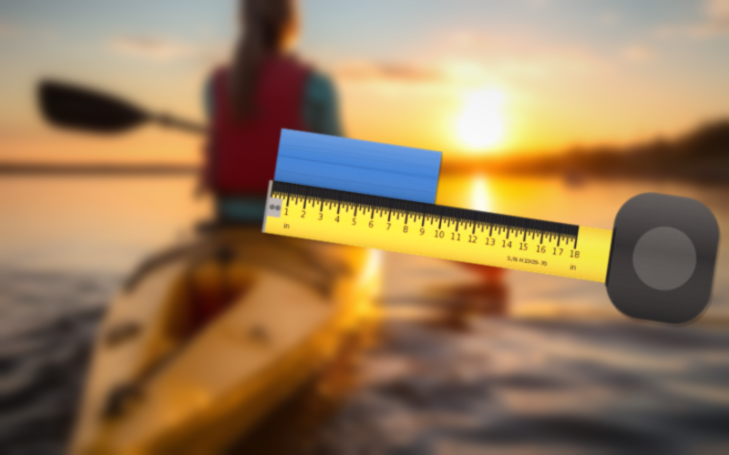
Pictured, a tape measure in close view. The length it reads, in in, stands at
9.5 in
